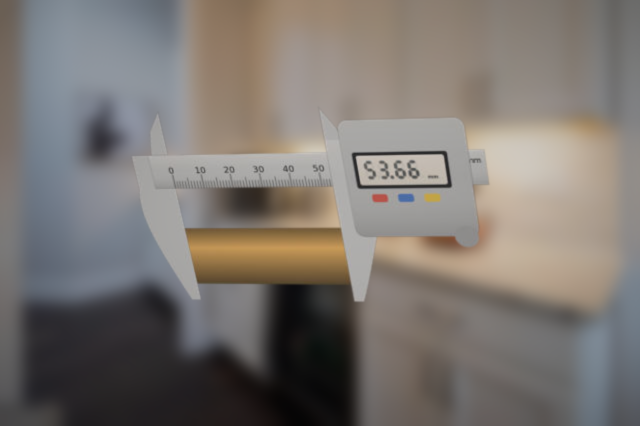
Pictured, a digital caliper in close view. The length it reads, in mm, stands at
53.66 mm
